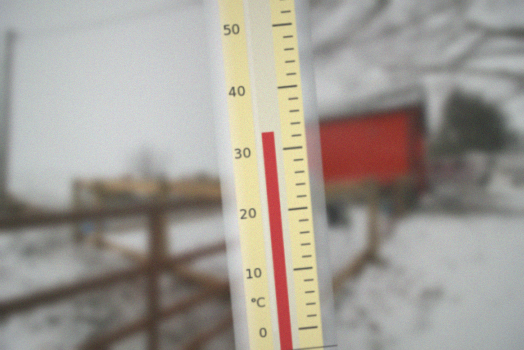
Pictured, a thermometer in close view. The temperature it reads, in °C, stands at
33 °C
